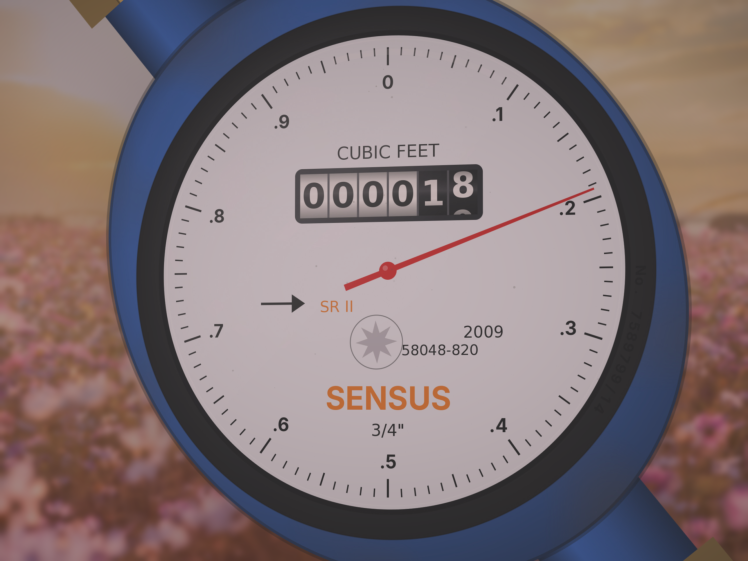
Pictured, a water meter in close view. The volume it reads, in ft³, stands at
18.19 ft³
